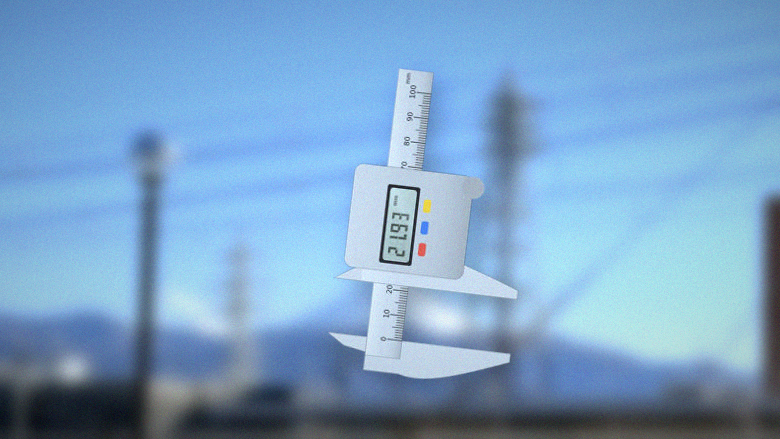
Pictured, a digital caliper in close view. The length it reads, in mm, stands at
21.93 mm
